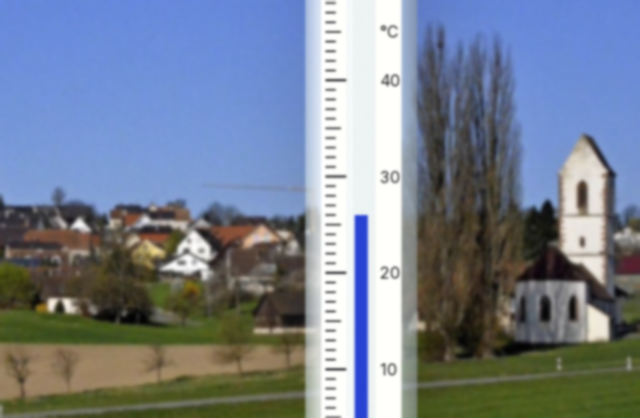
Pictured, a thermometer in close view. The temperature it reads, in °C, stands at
26 °C
